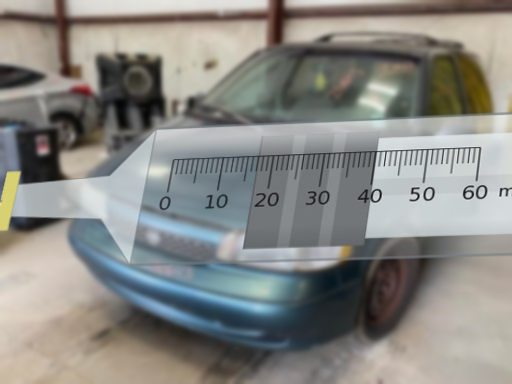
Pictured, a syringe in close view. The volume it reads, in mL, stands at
17 mL
